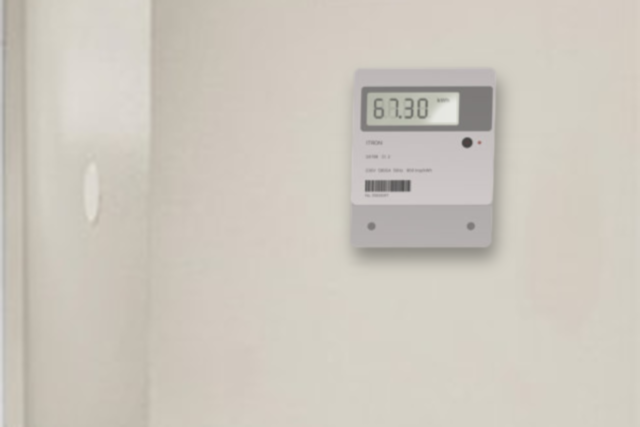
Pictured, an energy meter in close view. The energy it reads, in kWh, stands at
67.30 kWh
